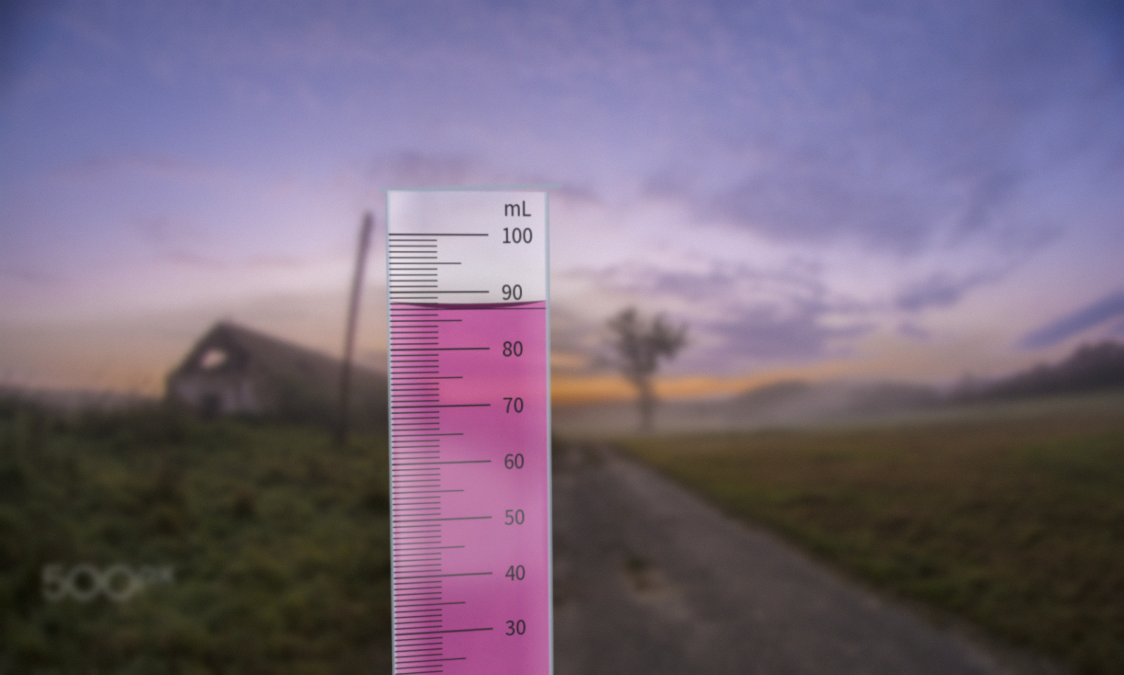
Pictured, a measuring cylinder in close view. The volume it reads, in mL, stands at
87 mL
